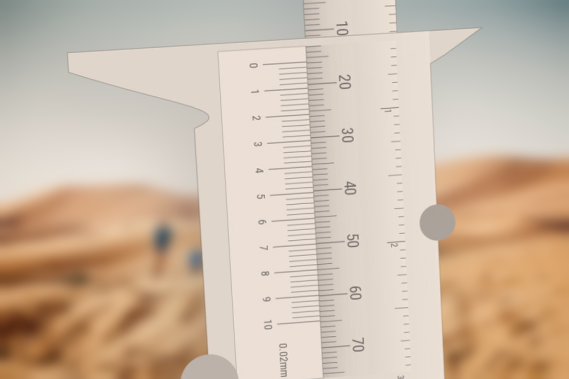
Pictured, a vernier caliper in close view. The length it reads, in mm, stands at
15.8 mm
